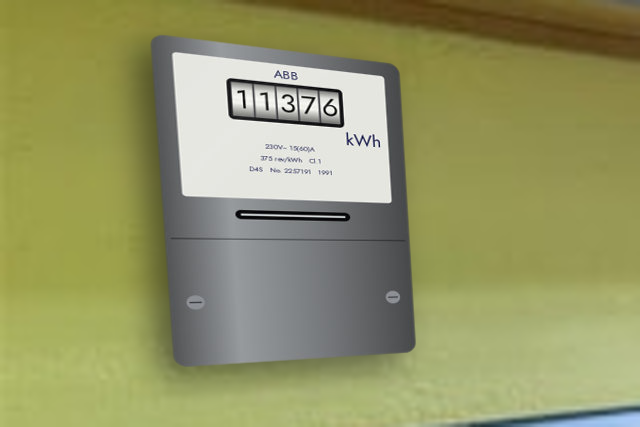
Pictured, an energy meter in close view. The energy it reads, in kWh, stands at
11376 kWh
